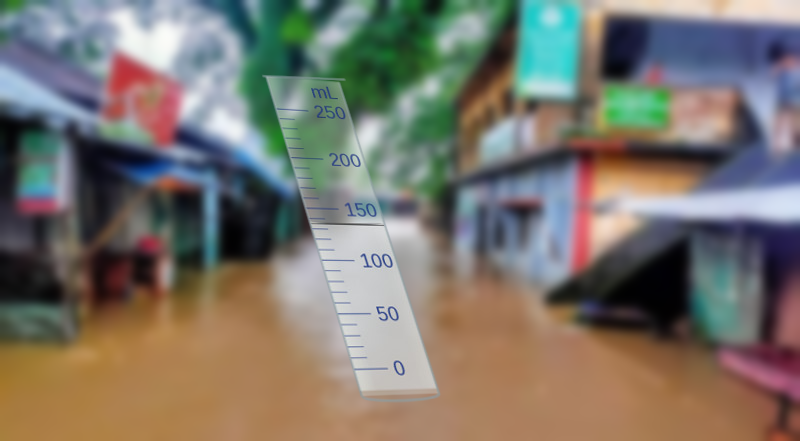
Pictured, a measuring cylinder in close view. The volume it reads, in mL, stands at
135 mL
